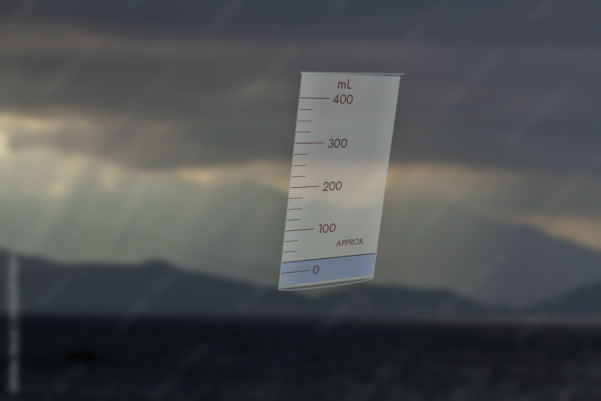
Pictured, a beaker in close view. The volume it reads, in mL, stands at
25 mL
